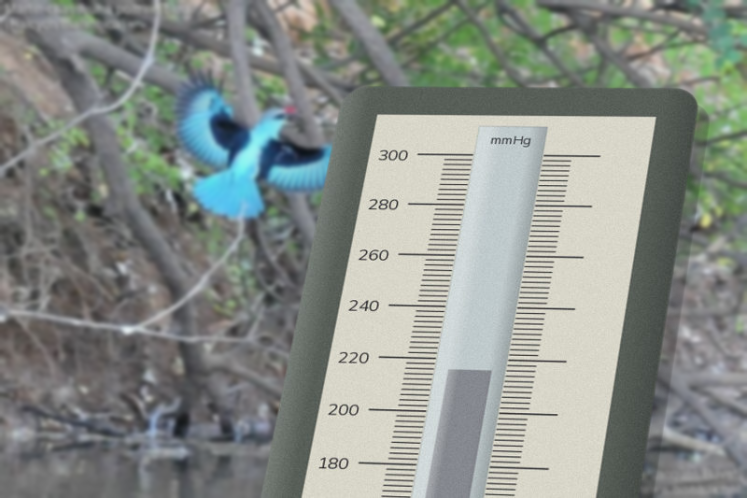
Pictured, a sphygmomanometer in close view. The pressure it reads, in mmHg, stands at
216 mmHg
